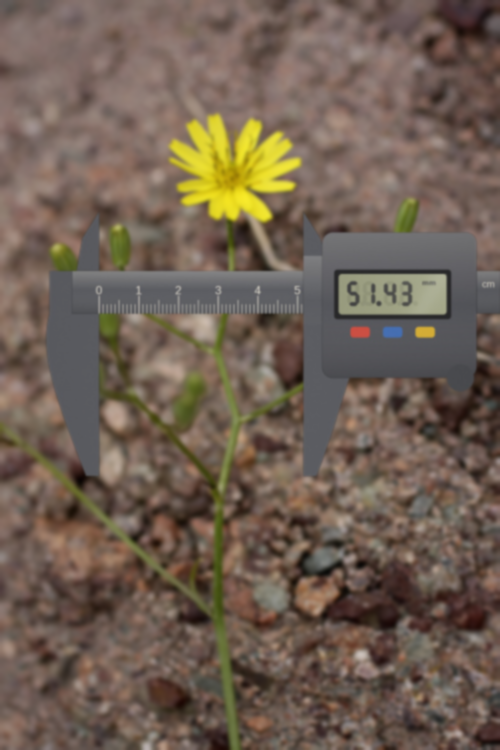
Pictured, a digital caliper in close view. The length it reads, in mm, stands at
51.43 mm
